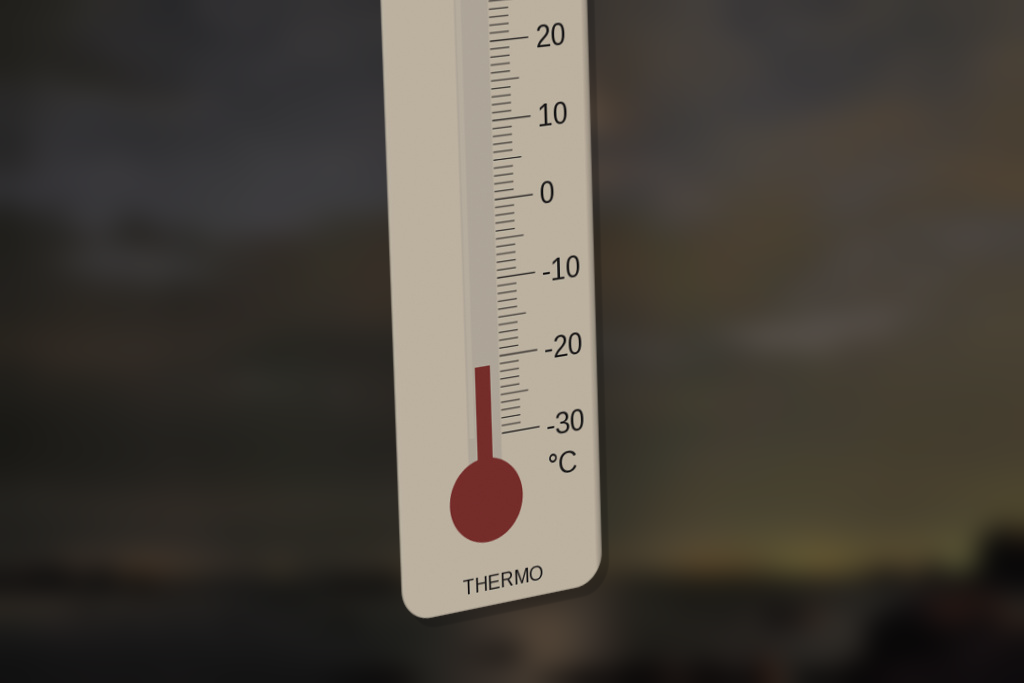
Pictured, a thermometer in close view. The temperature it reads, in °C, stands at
-21 °C
